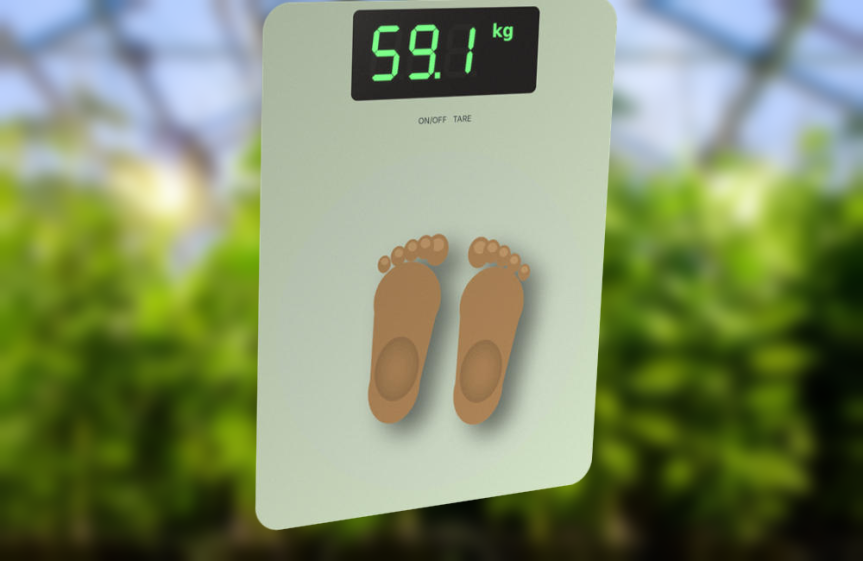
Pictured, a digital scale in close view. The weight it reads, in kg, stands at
59.1 kg
